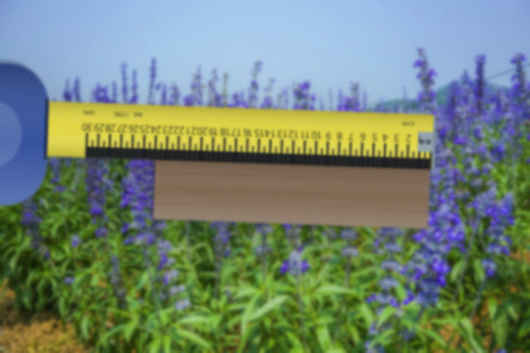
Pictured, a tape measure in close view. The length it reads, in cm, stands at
24 cm
